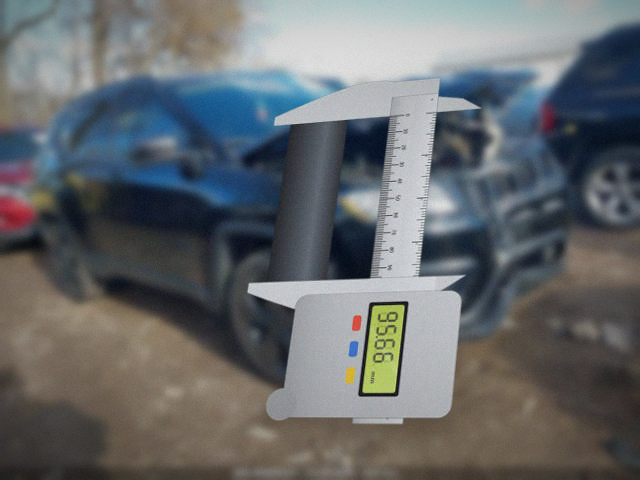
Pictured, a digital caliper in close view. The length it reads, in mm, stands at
95.66 mm
